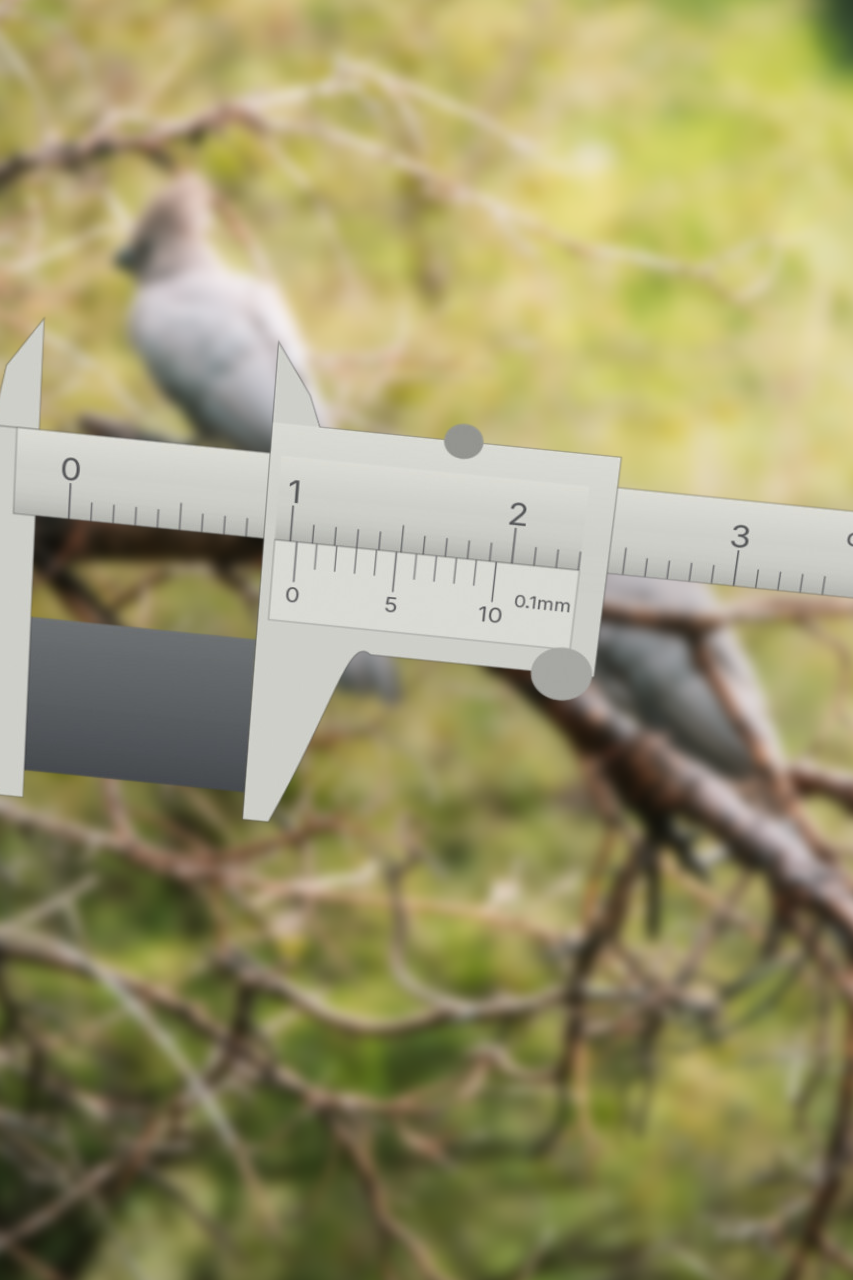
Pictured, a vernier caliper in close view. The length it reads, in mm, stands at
10.3 mm
